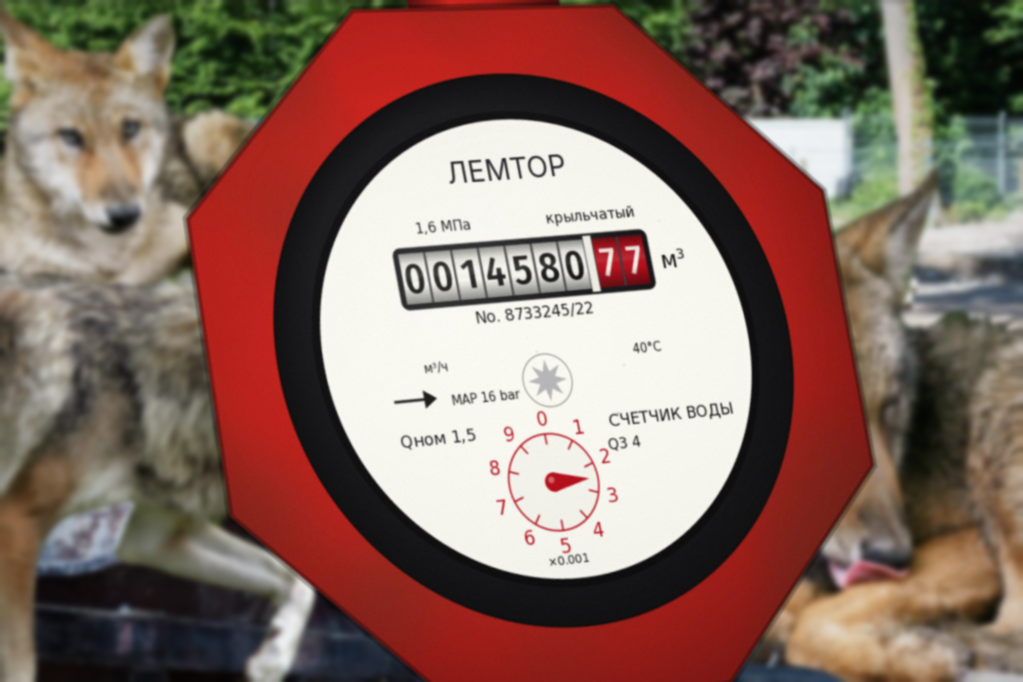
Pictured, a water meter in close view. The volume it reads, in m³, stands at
14580.772 m³
